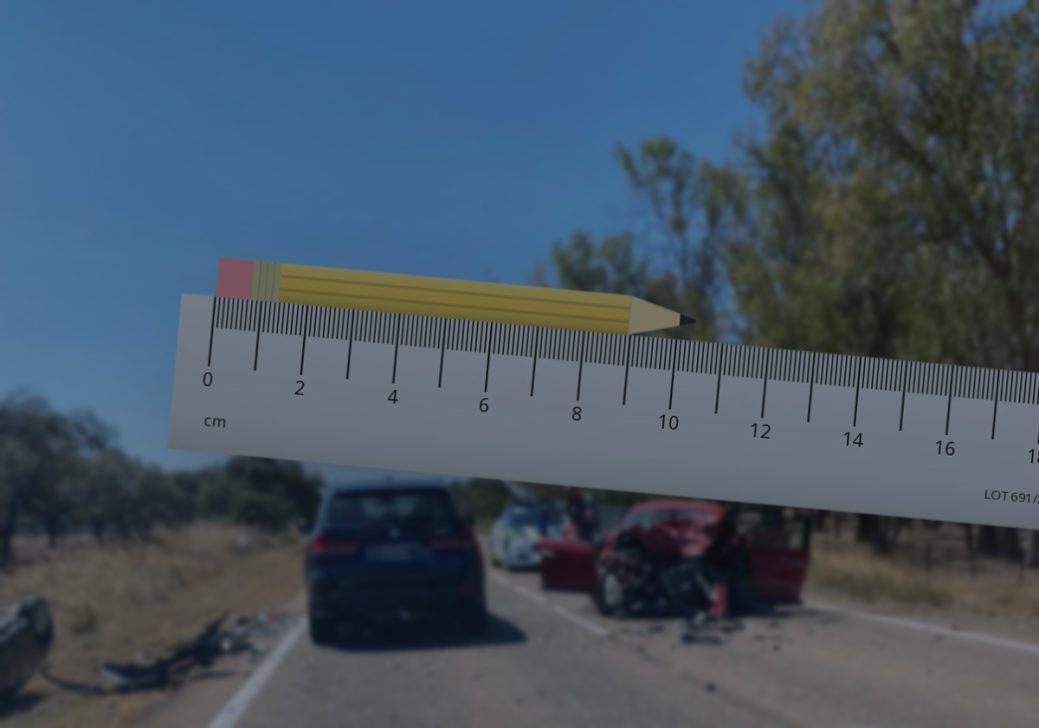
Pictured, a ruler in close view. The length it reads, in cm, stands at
10.4 cm
